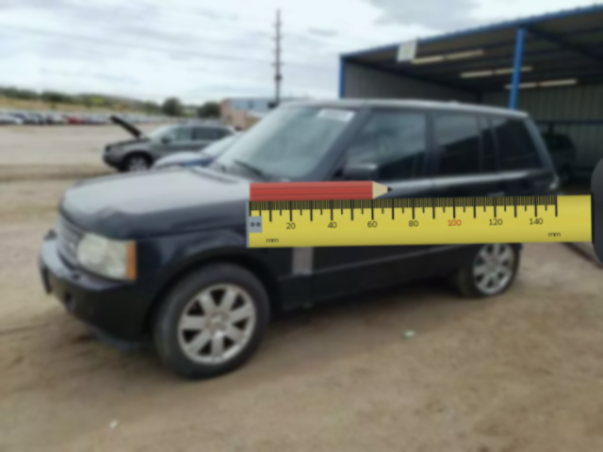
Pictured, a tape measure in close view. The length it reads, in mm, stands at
70 mm
